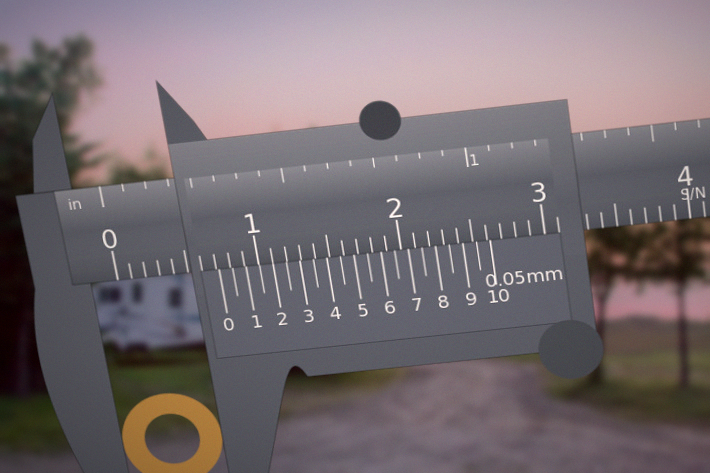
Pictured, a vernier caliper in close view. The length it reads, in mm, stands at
7.2 mm
